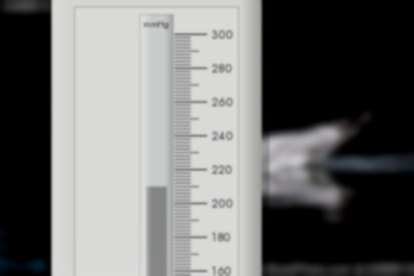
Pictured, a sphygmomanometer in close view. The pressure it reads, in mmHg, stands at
210 mmHg
